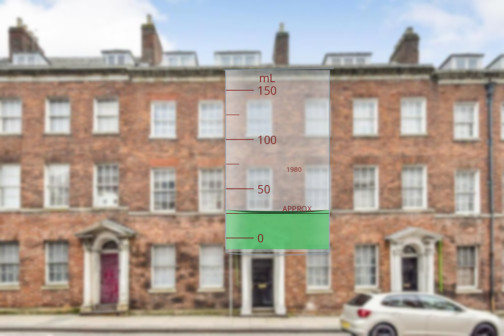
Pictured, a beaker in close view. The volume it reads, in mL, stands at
25 mL
